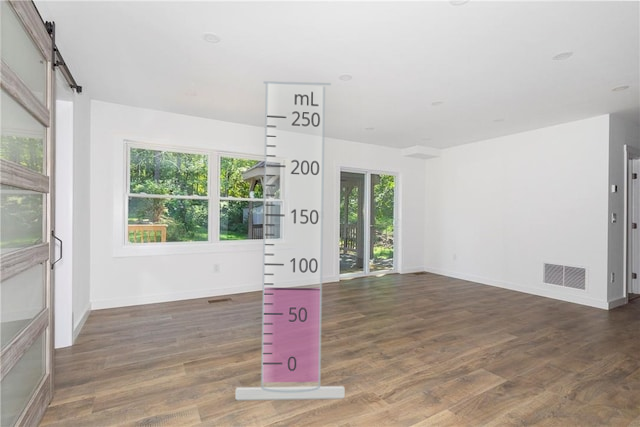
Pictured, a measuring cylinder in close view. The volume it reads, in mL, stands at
75 mL
